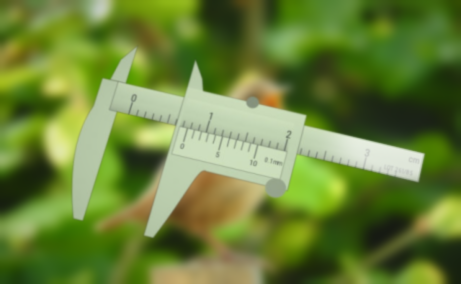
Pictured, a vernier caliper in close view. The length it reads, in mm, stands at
7.6 mm
